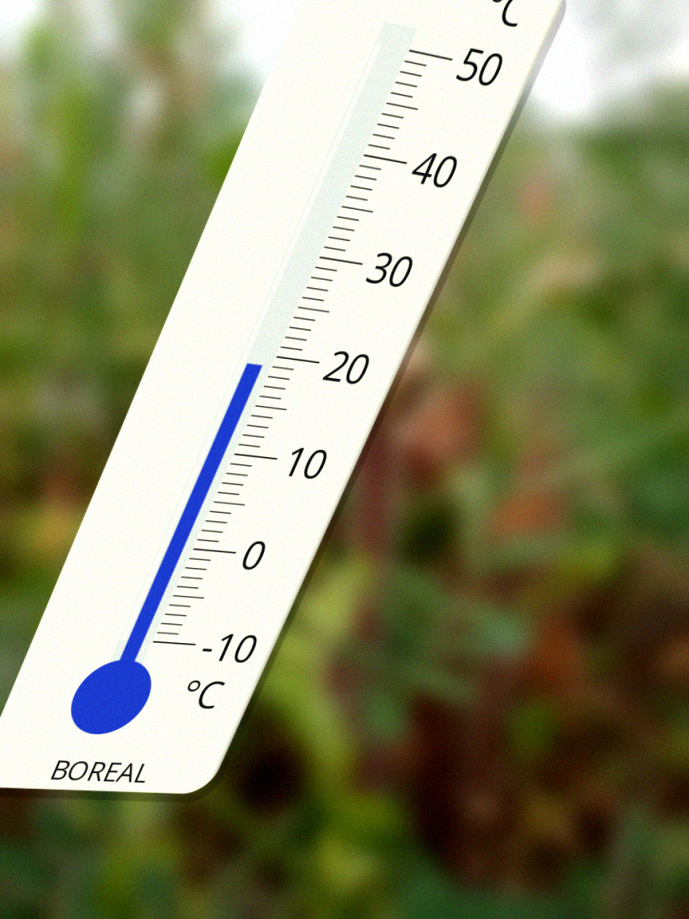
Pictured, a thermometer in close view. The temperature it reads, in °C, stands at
19 °C
